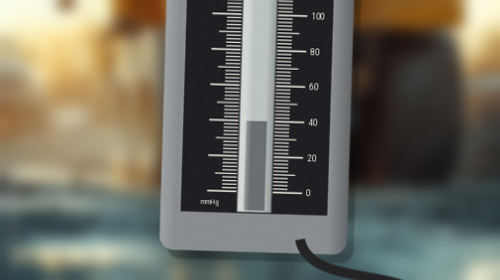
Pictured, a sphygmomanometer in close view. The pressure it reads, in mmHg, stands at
40 mmHg
